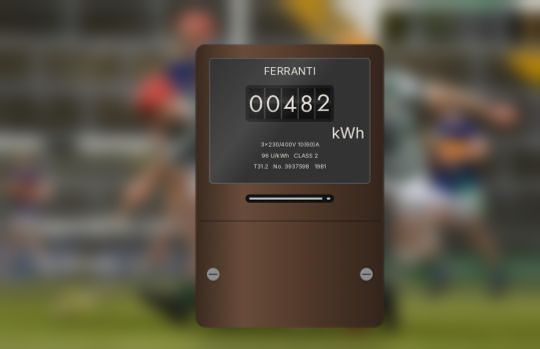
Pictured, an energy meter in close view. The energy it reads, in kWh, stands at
482 kWh
